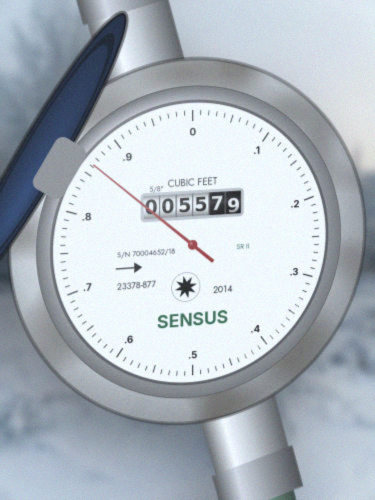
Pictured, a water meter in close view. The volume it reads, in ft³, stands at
5578.86 ft³
